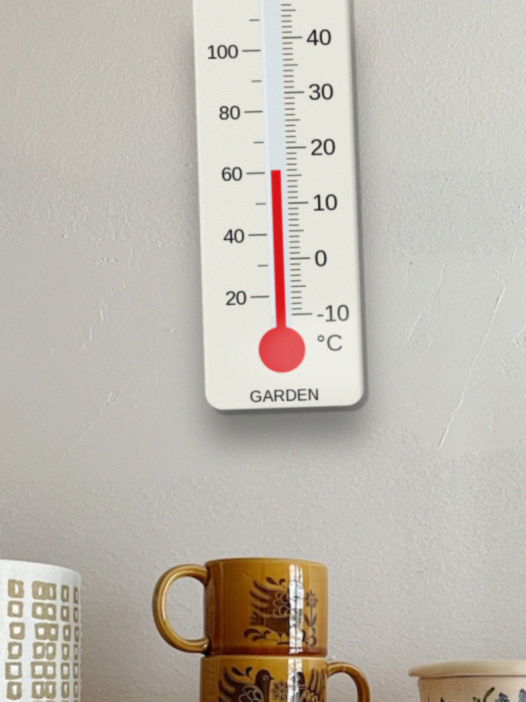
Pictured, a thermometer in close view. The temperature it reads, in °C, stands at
16 °C
